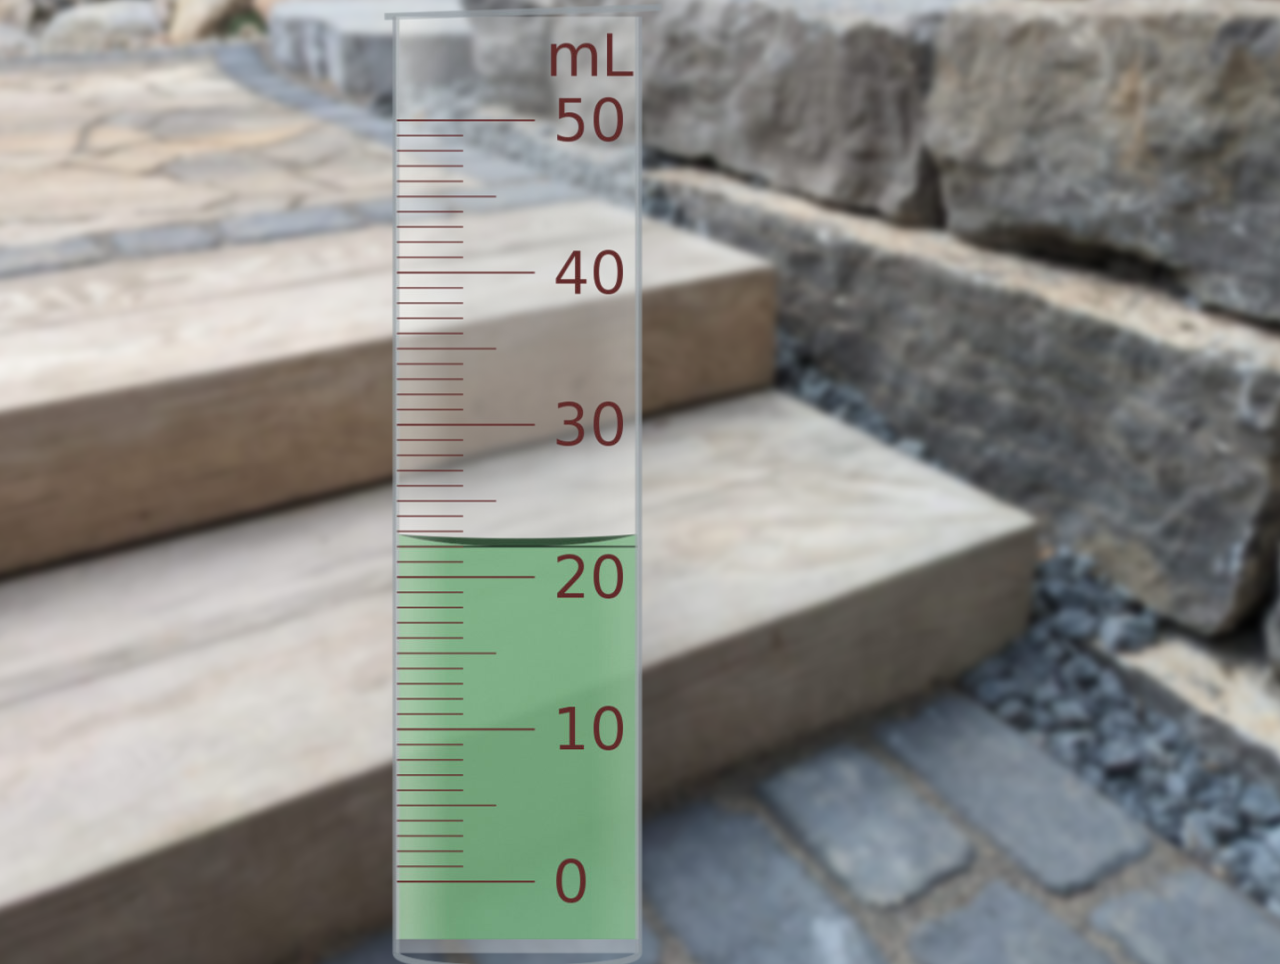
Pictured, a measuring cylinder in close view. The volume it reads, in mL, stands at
22 mL
